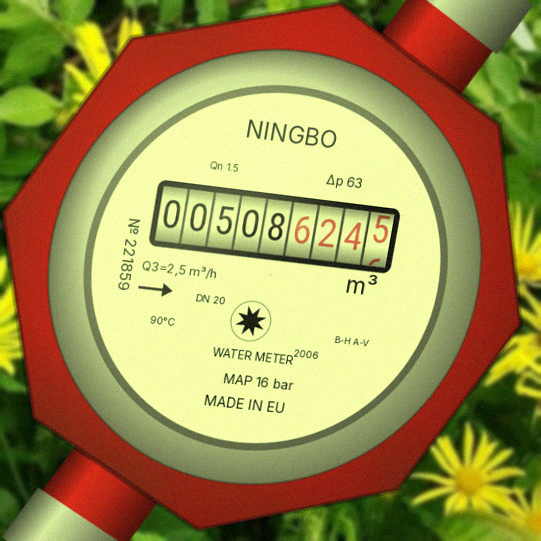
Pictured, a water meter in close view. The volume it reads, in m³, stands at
508.6245 m³
